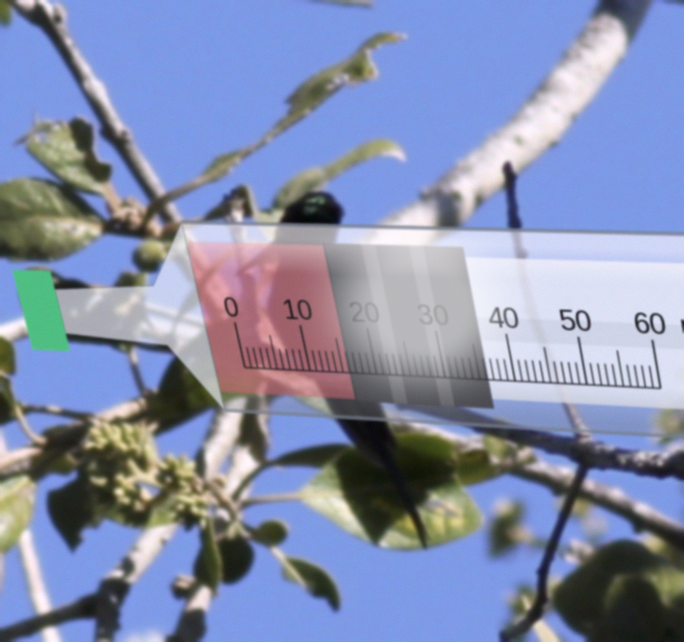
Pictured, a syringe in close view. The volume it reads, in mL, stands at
16 mL
